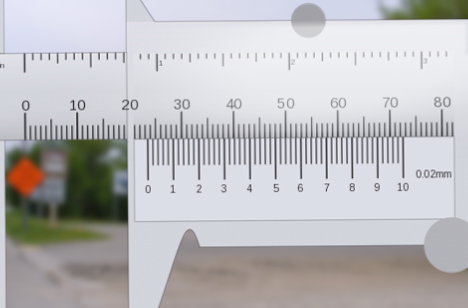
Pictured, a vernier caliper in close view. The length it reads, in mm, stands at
23.5 mm
